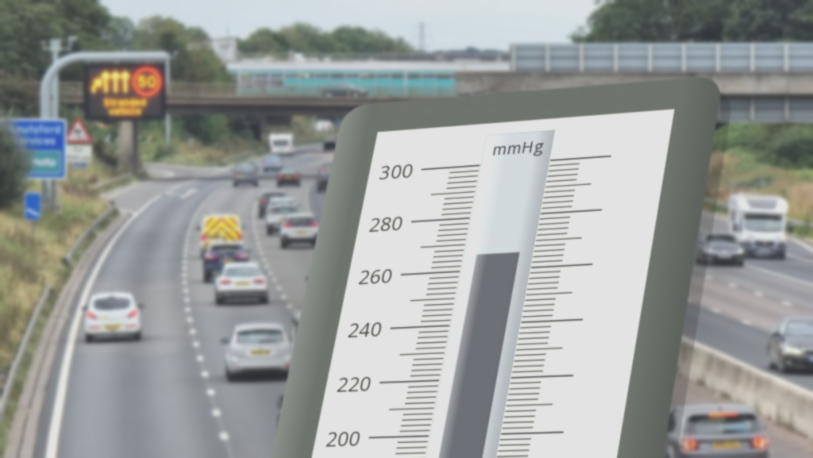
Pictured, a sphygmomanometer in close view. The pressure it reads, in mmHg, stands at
266 mmHg
